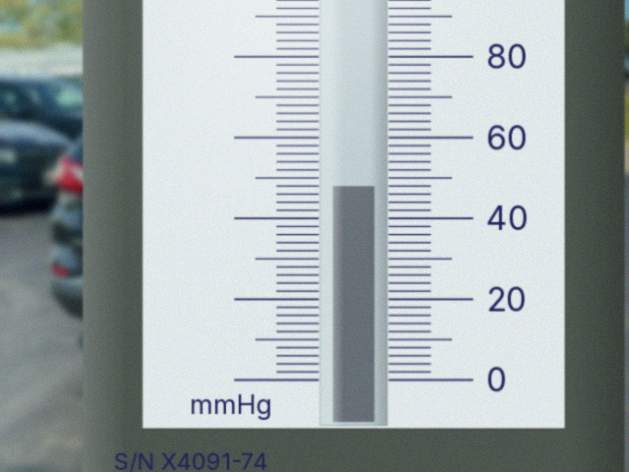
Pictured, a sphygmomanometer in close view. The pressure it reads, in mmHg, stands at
48 mmHg
